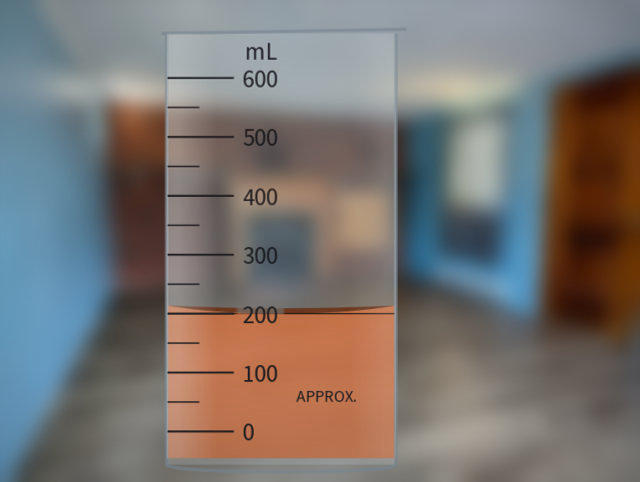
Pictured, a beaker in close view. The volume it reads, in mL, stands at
200 mL
